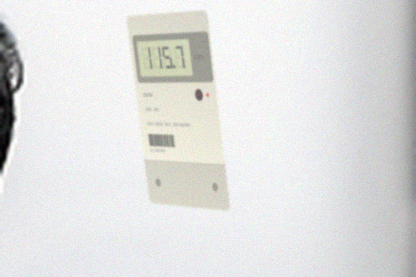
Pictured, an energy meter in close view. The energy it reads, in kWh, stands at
115.7 kWh
